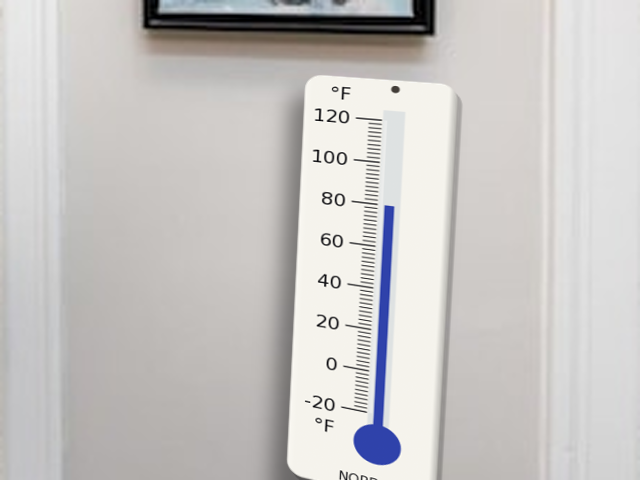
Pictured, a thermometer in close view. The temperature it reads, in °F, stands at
80 °F
